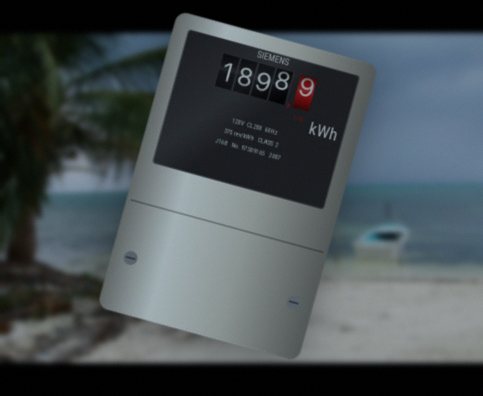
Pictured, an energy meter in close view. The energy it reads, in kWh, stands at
1898.9 kWh
